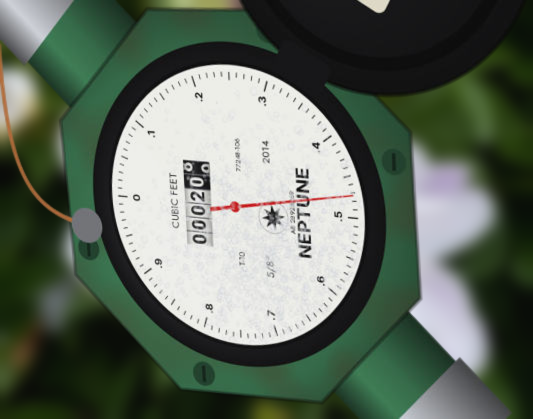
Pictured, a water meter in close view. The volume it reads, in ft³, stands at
208.47 ft³
